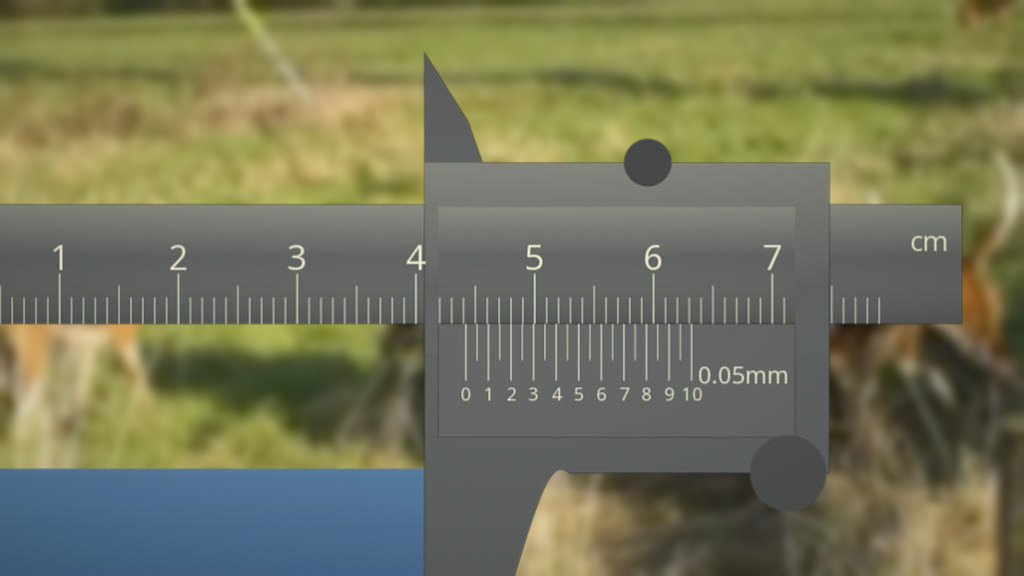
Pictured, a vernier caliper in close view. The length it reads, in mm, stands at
44.2 mm
